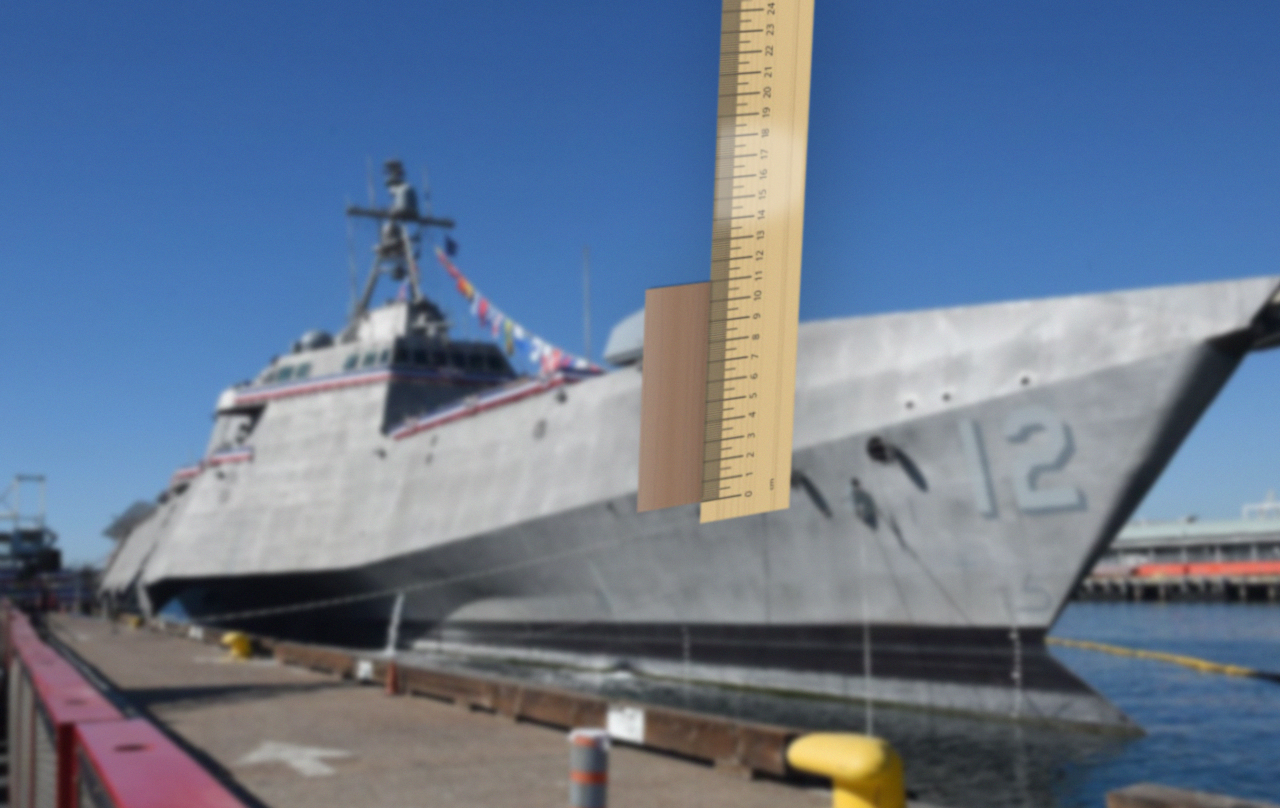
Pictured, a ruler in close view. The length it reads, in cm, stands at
11 cm
